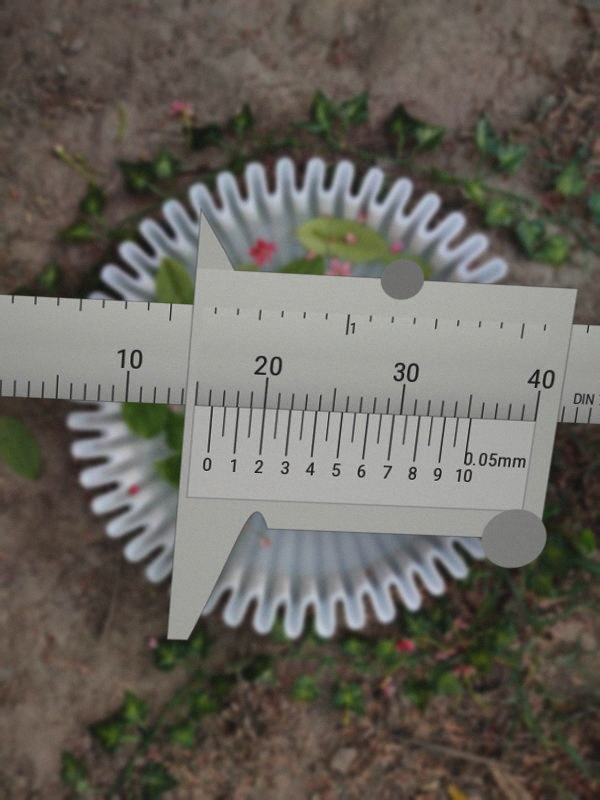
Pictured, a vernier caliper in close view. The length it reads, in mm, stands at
16.2 mm
